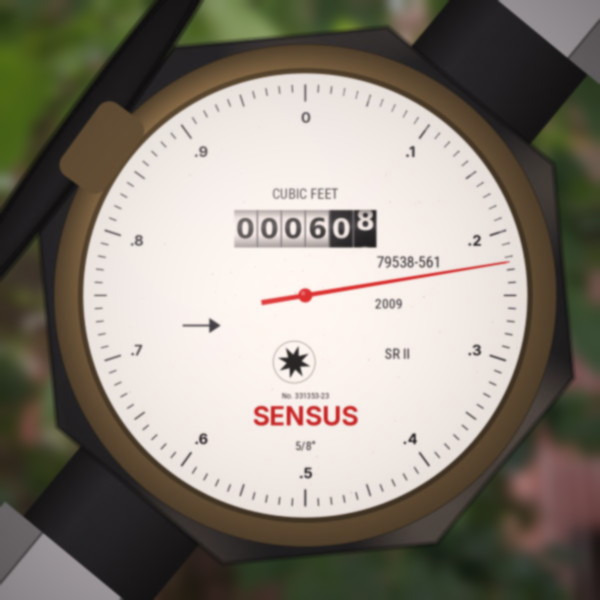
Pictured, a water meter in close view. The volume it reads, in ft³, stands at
608.22 ft³
